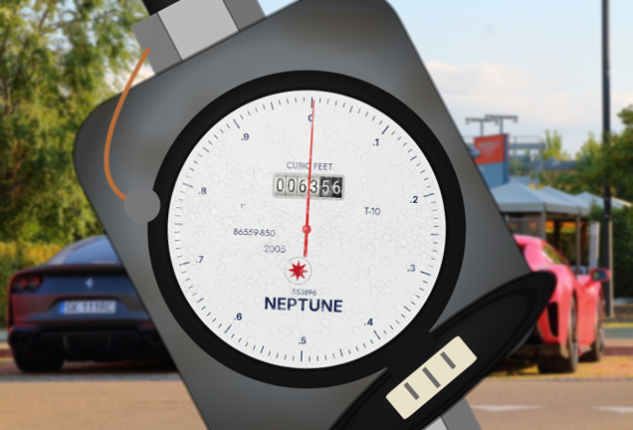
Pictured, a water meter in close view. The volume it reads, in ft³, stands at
6356.00 ft³
